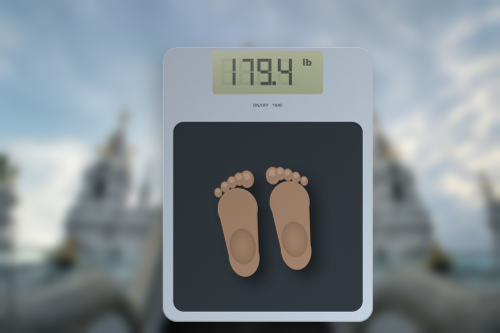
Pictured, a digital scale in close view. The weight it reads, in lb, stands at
179.4 lb
